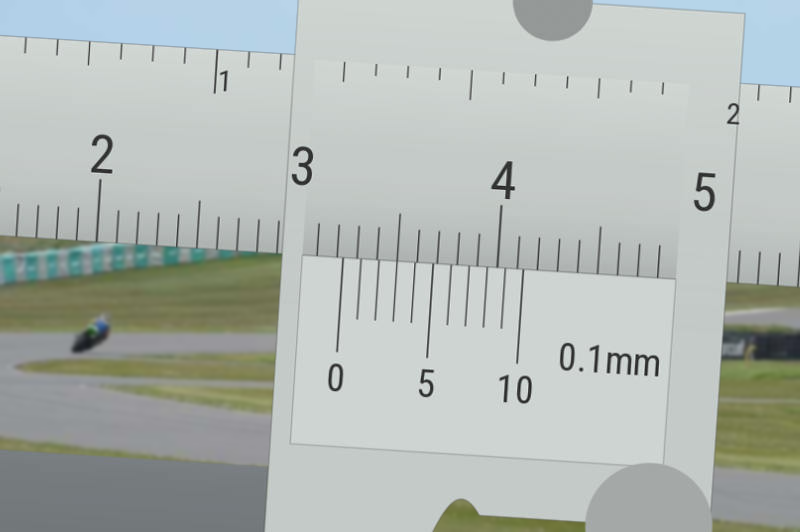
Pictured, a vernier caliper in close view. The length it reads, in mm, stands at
32.3 mm
